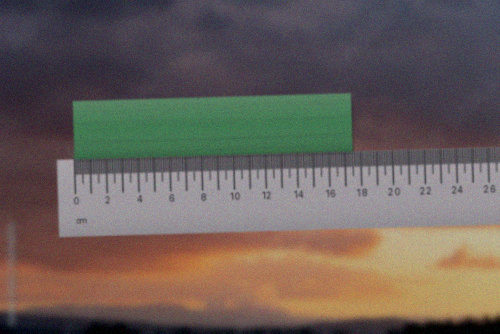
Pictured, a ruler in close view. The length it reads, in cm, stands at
17.5 cm
